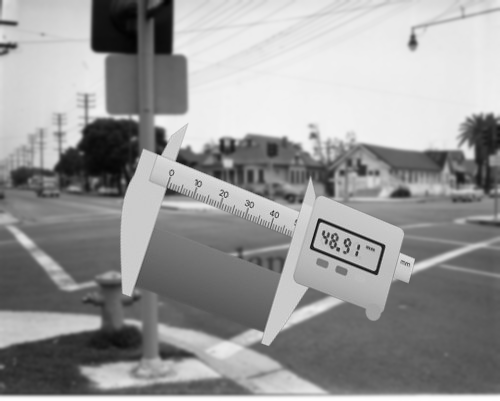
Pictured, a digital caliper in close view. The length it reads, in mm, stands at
48.91 mm
